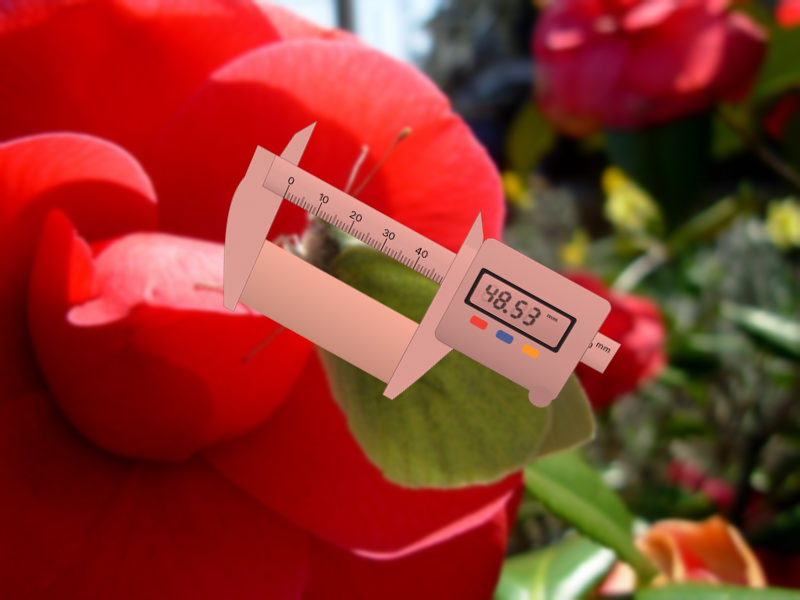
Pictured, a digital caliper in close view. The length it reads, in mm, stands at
48.53 mm
